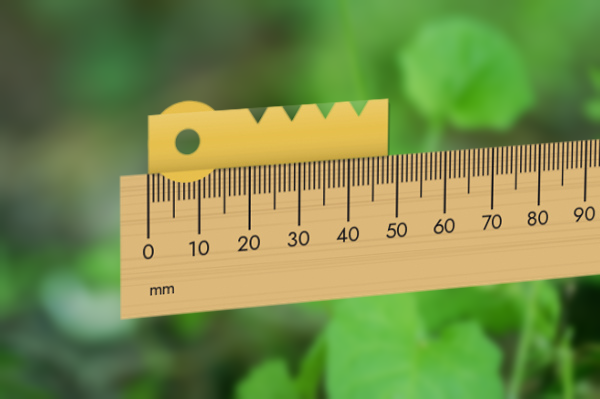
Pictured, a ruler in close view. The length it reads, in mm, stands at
48 mm
